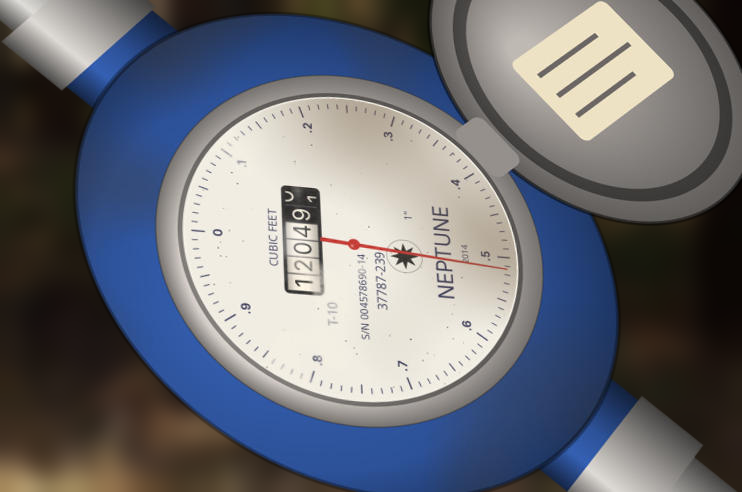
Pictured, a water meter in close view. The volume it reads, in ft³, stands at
120490.51 ft³
